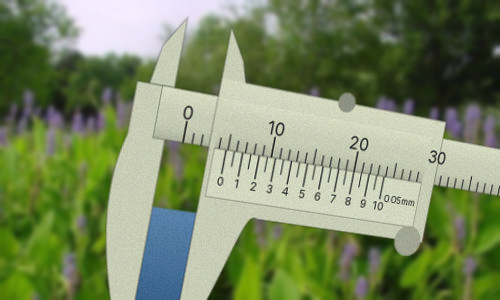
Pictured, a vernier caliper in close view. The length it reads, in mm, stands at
4.8 mm
